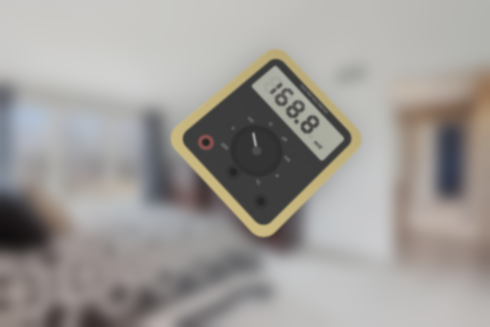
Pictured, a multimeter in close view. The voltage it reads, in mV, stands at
168.8 mV
